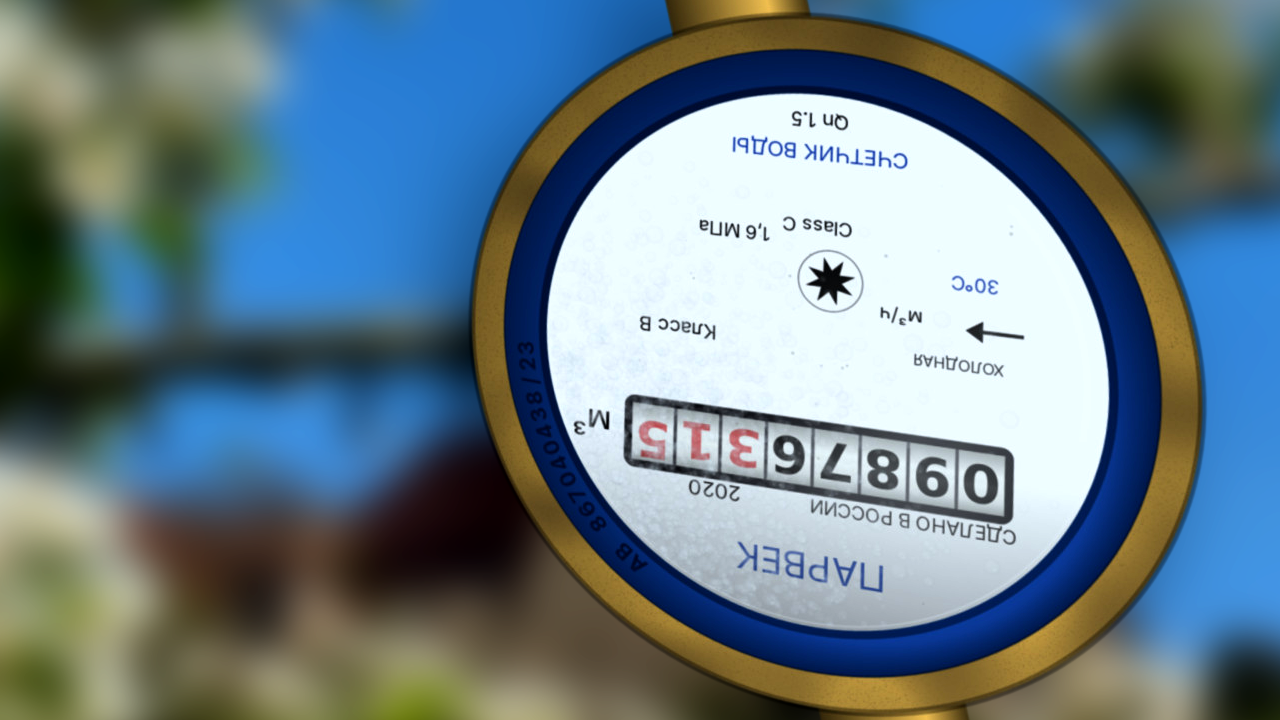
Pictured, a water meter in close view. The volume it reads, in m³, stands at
9876.315 m³
